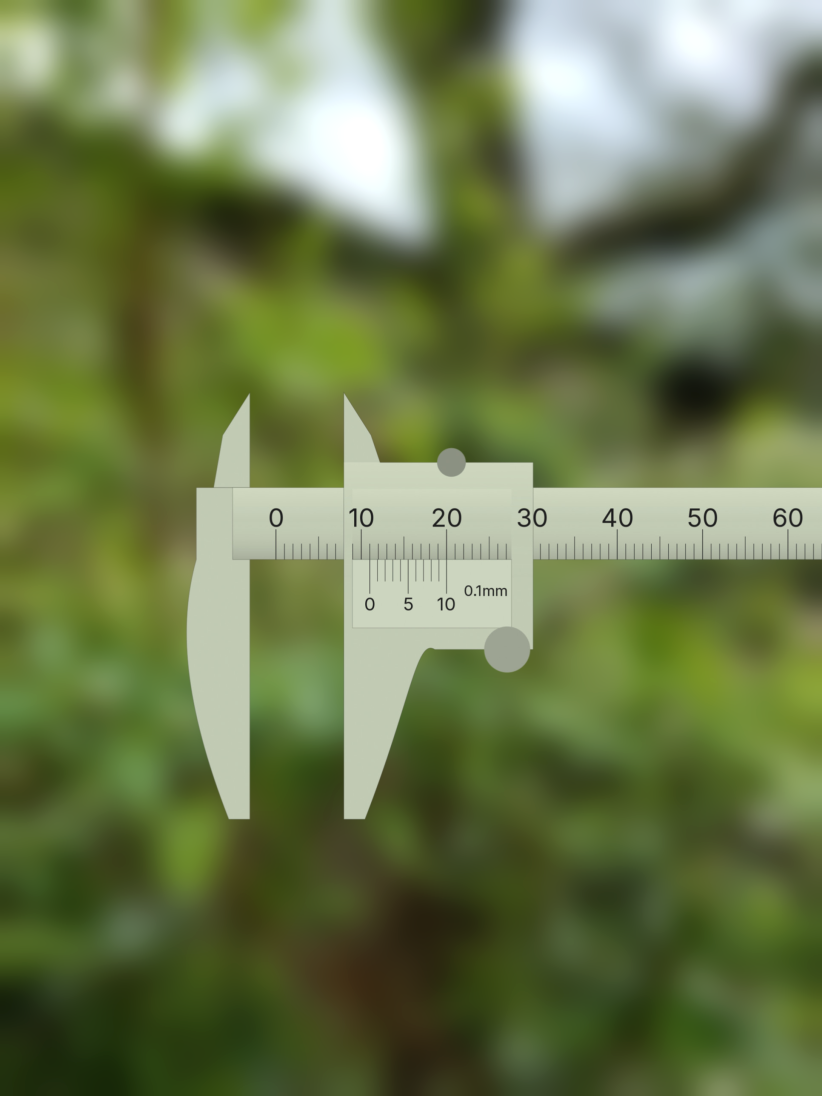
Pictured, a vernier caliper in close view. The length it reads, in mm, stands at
11.0 mm
